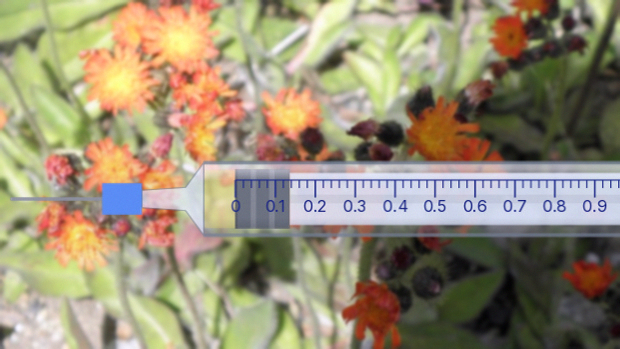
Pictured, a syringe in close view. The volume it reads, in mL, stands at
0 mL
